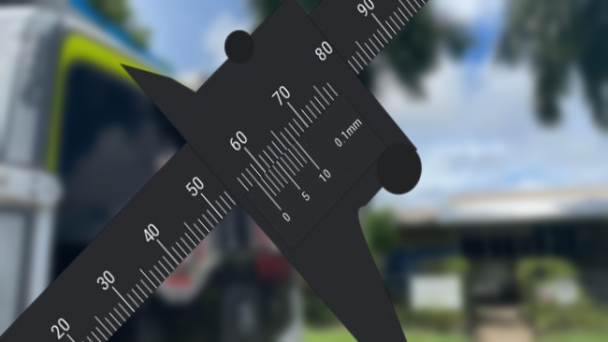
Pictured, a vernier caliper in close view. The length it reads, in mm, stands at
58.0 mm
